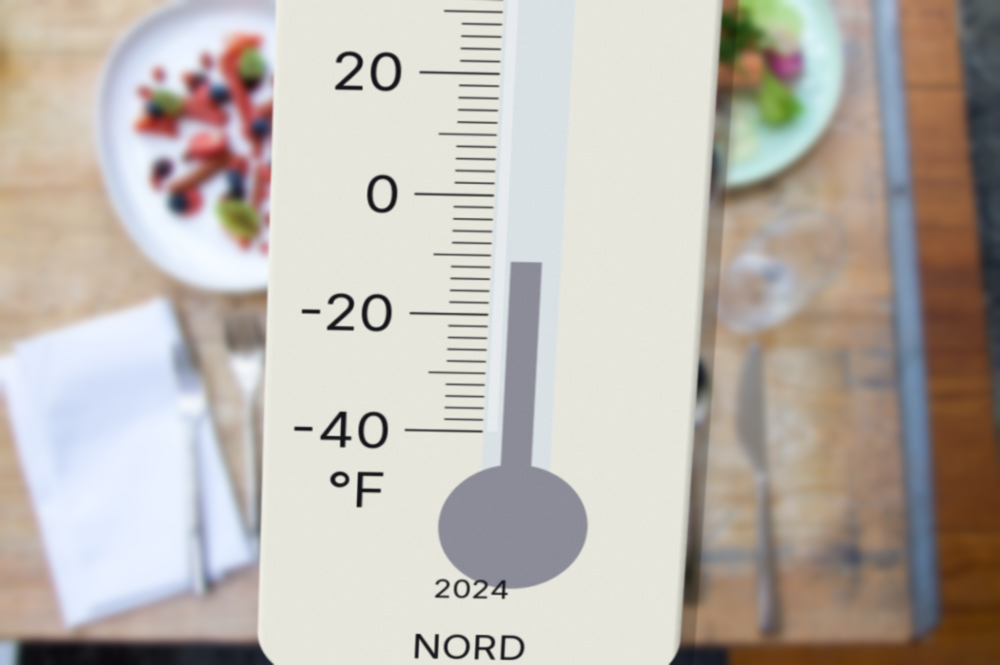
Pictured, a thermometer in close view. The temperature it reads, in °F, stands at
-11 °F
